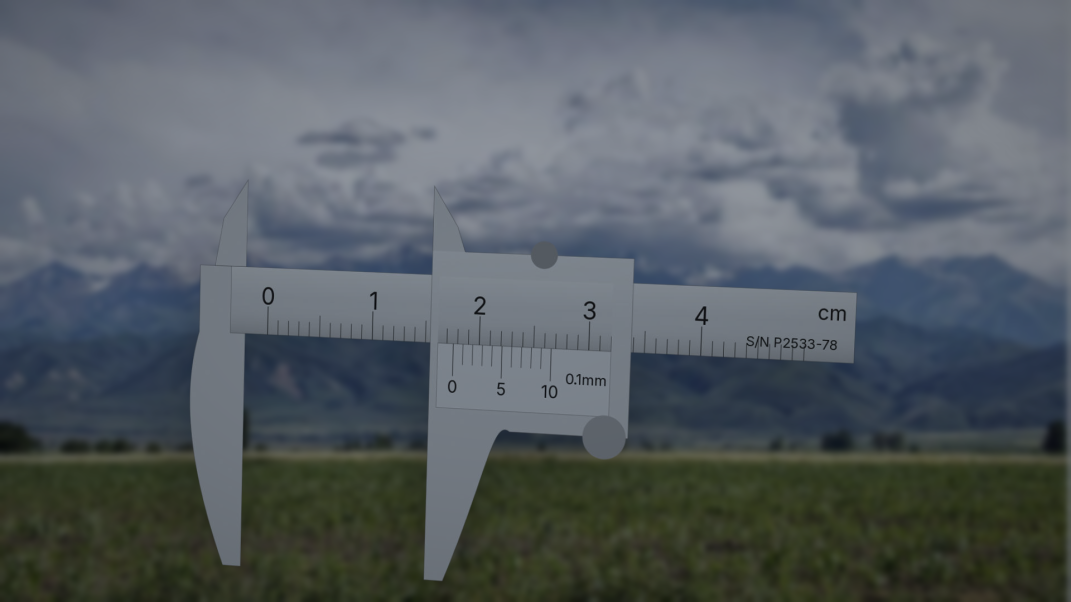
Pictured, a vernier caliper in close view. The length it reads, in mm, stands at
17.6 mm
